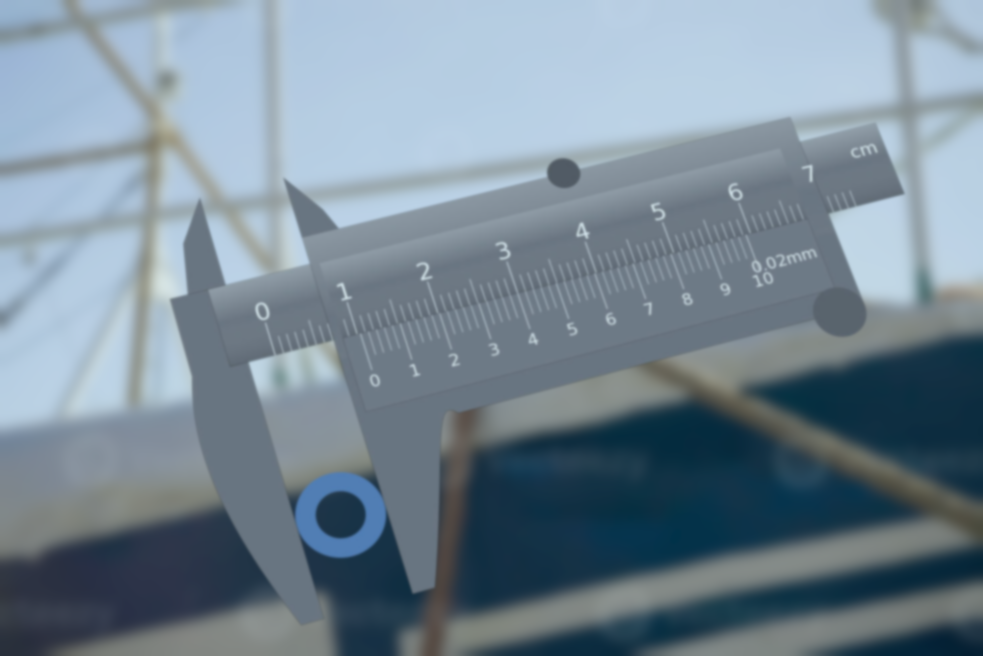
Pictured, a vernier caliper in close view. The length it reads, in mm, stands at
10.4 mm
